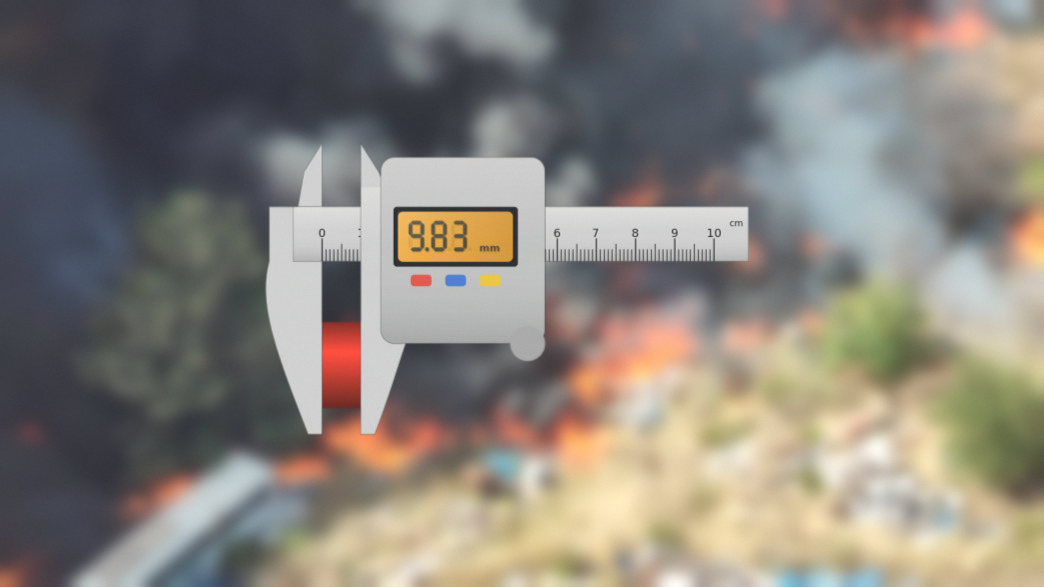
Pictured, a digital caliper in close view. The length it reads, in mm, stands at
9.83 mm
